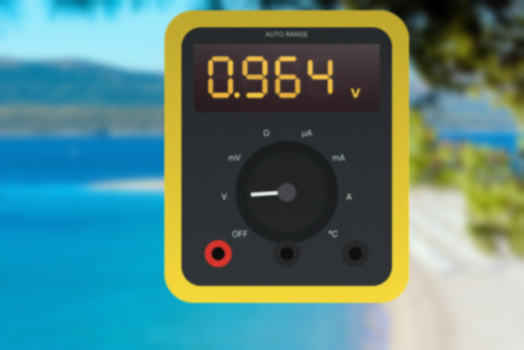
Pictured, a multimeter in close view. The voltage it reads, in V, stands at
0.964 V
